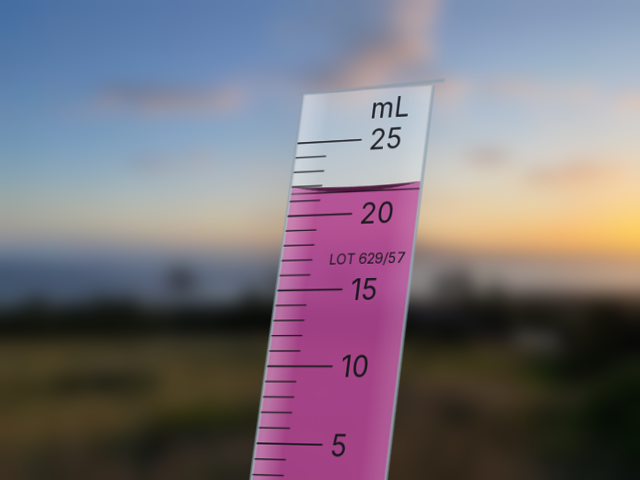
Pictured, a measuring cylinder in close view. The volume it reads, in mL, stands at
21.5 mL
